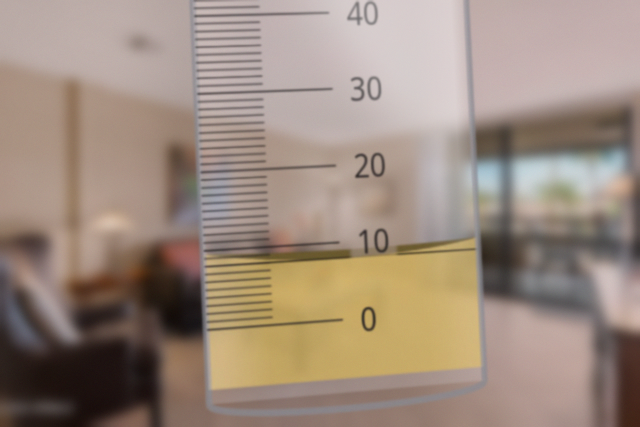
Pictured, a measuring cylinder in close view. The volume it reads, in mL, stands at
8 mL
